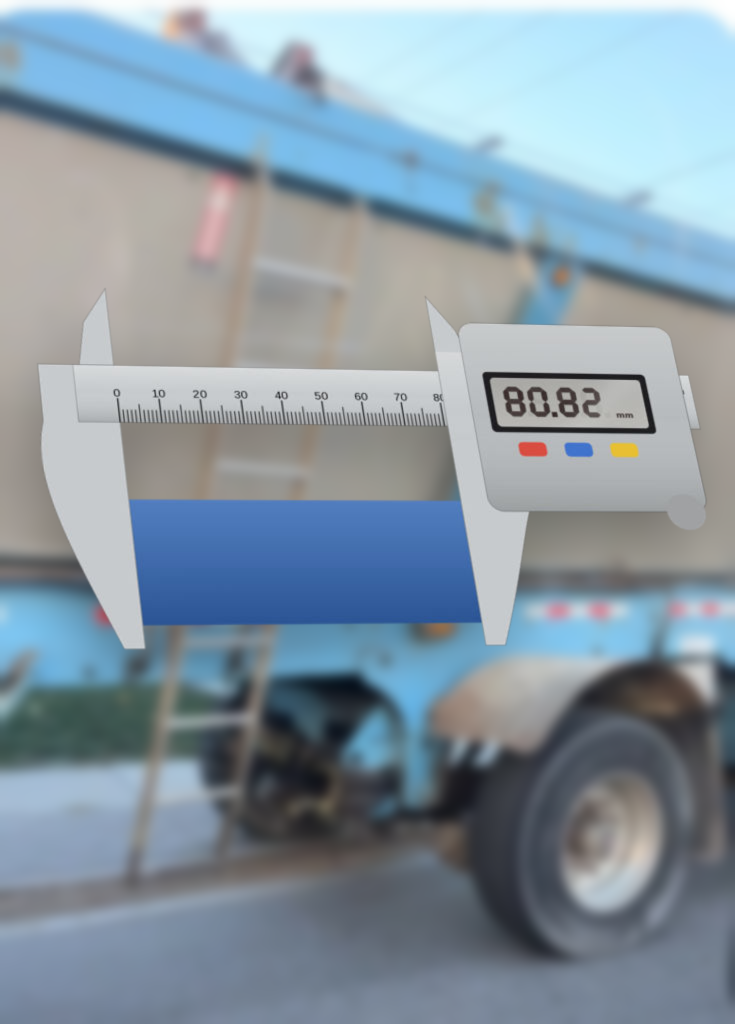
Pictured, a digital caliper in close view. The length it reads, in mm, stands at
80.82 mm
